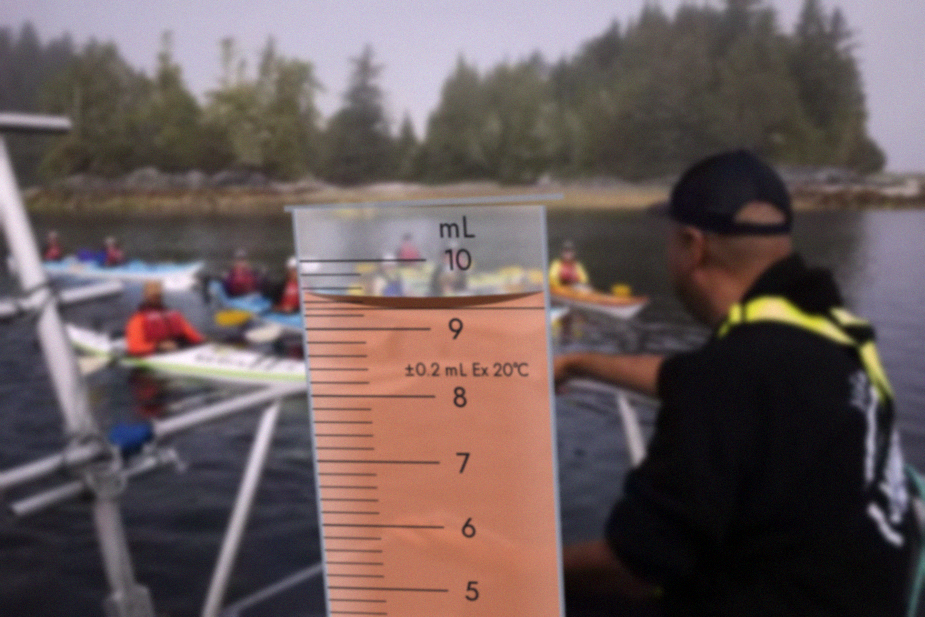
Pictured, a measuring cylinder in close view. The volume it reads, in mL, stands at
9.3 mL
